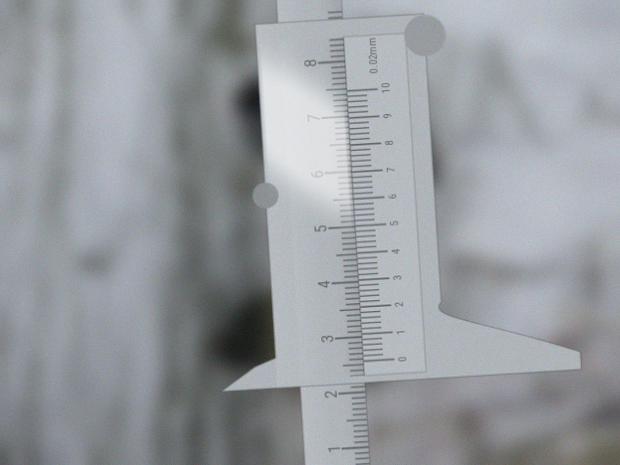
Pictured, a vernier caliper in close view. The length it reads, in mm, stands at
25.6 mm
